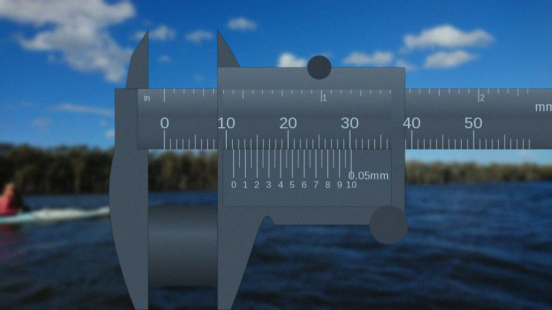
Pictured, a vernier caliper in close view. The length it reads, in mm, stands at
11.2 mm
